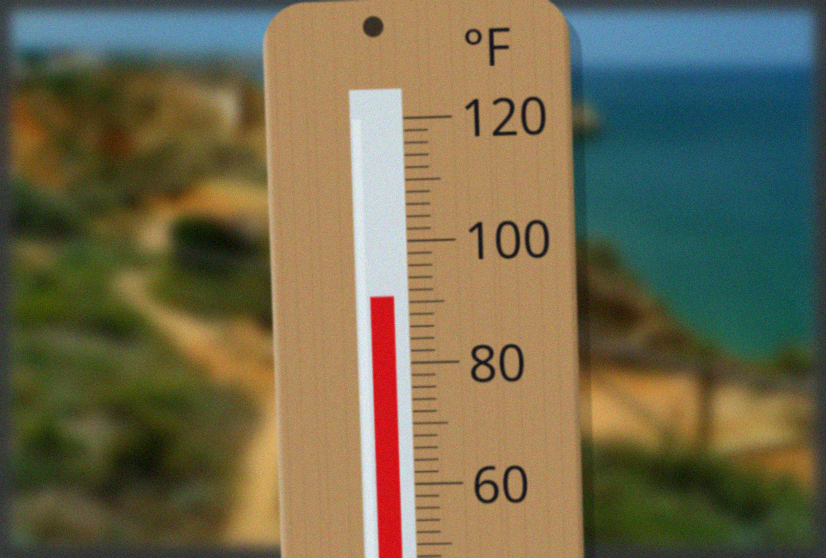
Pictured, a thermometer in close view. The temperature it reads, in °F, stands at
91 °F
